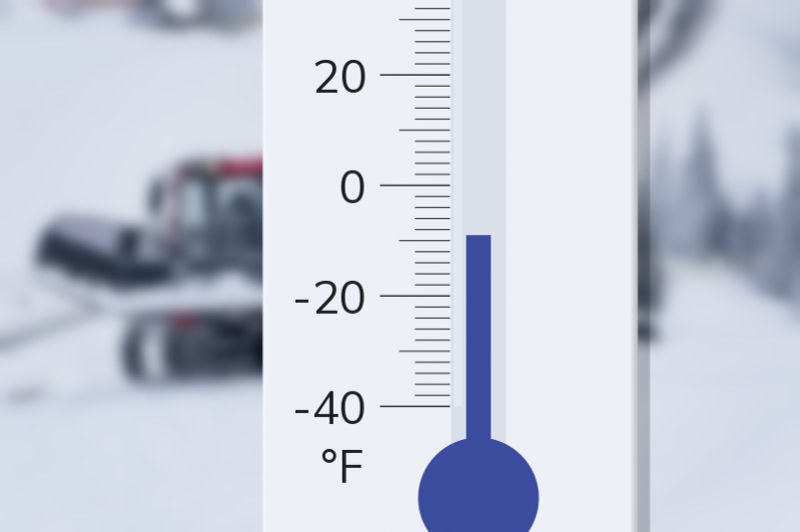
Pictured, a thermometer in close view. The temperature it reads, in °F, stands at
-9 °F
